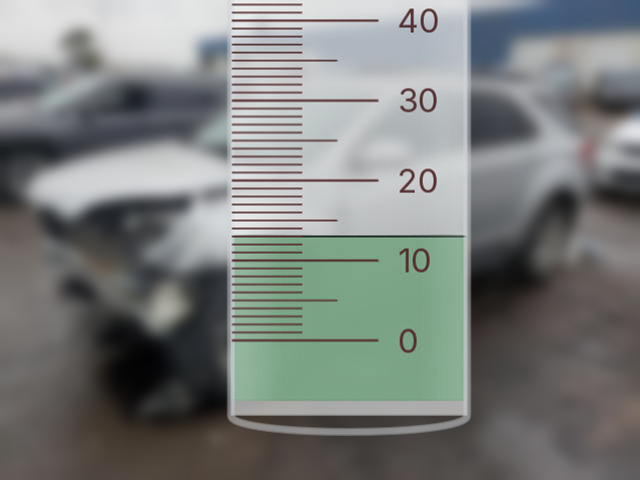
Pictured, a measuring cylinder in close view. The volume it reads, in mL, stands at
13 mL
